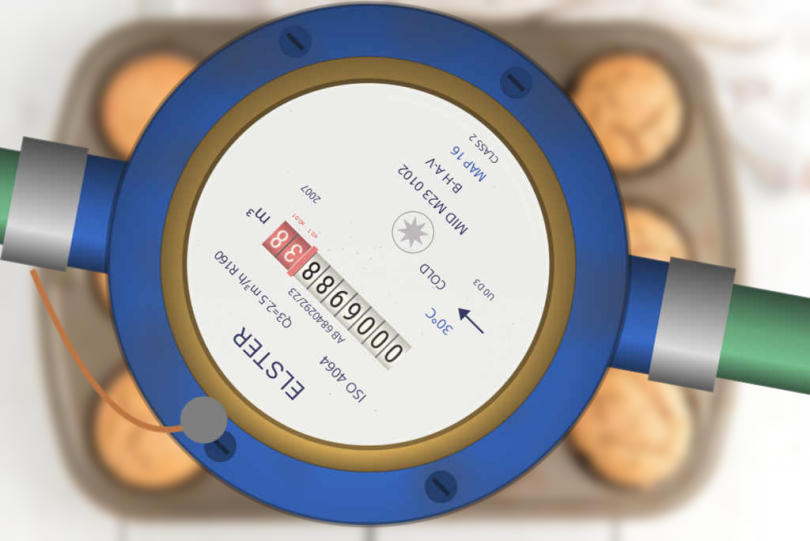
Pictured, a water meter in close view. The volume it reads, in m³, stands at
6988.38 m³
